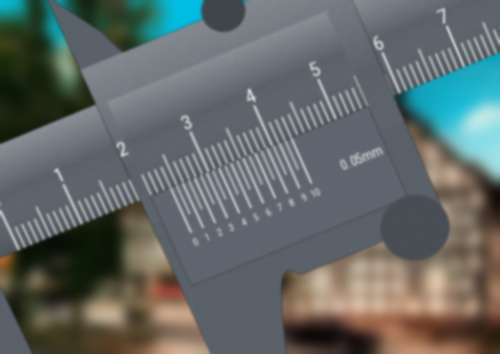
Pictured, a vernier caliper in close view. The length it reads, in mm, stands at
24.0 mm
